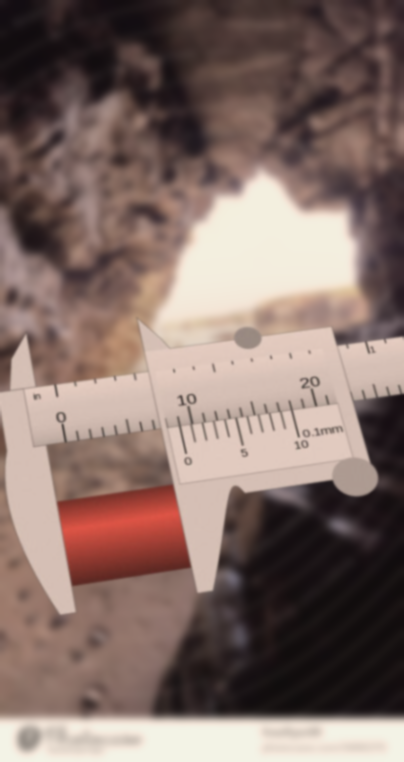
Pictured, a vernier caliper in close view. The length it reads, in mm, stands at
9.0 mm
